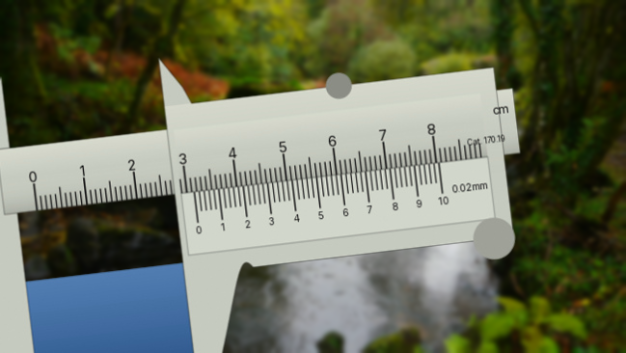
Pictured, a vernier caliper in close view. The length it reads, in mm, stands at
31.5 mm
